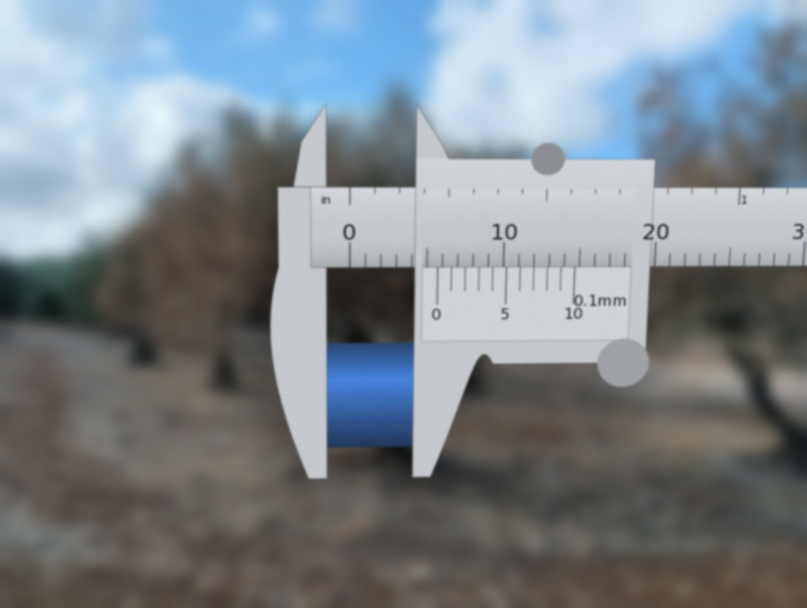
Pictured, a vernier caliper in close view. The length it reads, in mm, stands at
5.7 mm
